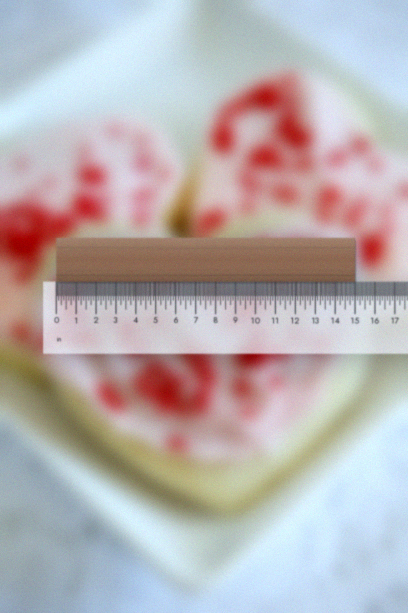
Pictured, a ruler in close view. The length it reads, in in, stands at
15 in
